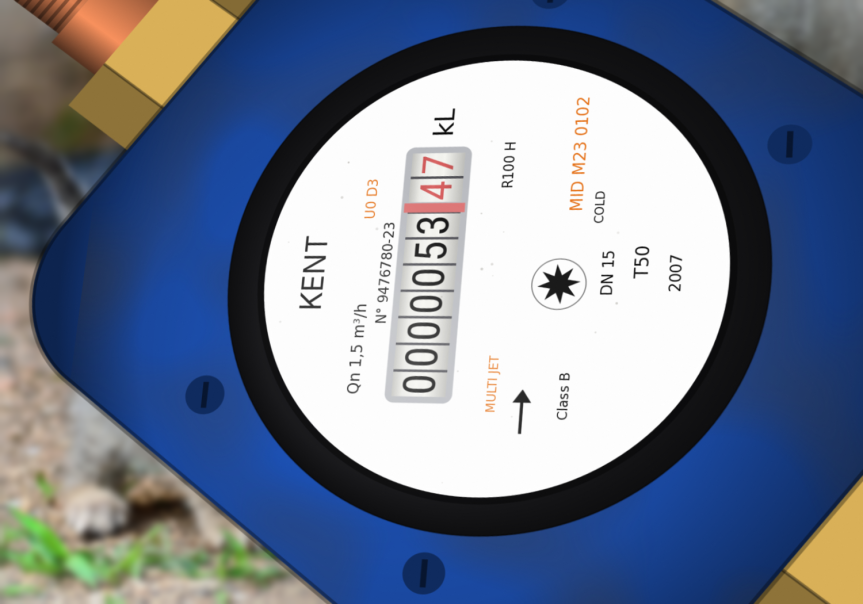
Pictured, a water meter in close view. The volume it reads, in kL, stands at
53.47 kL
